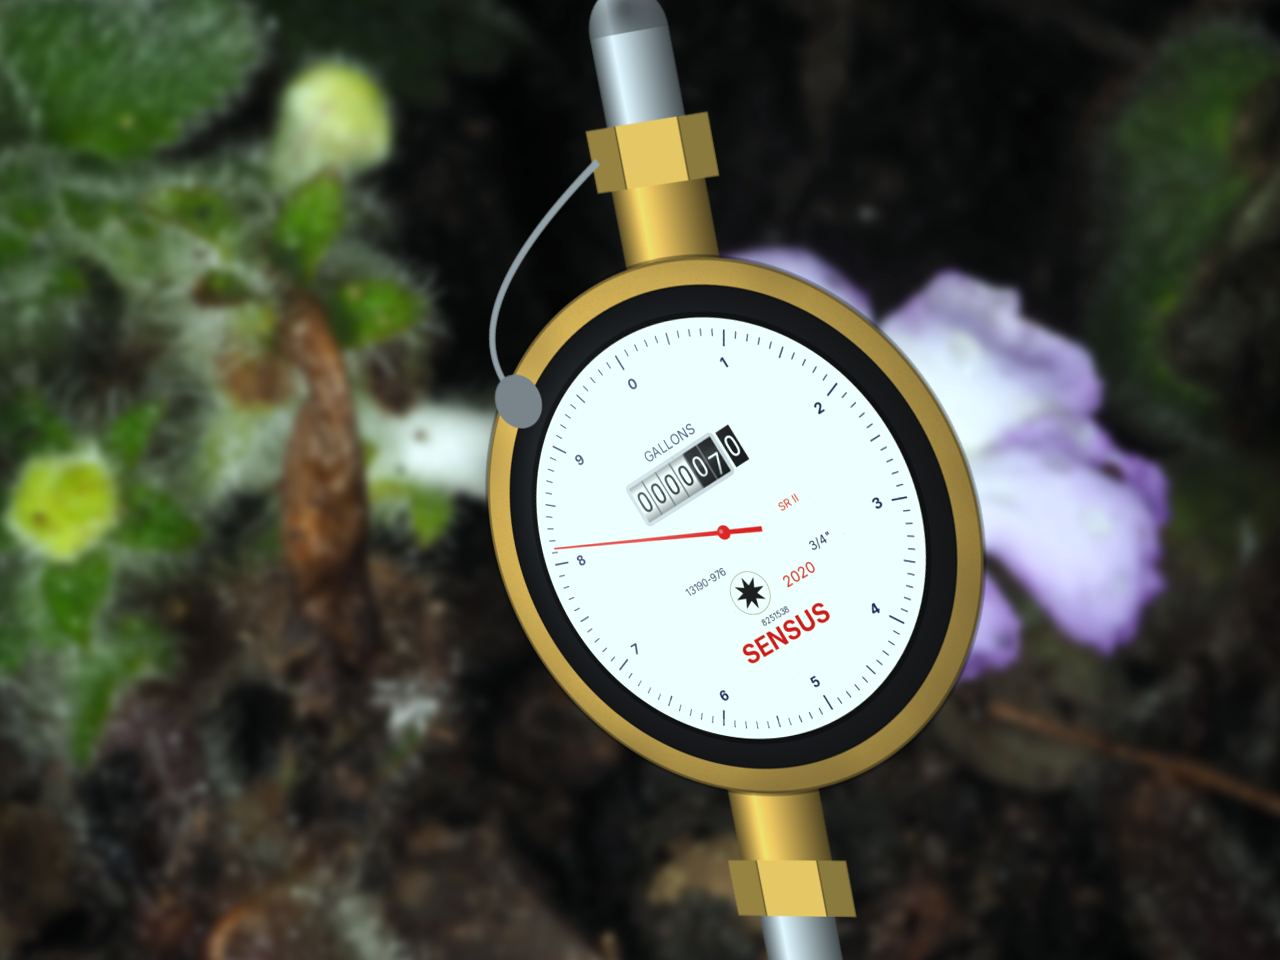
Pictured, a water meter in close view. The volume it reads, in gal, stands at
68.1 gal
